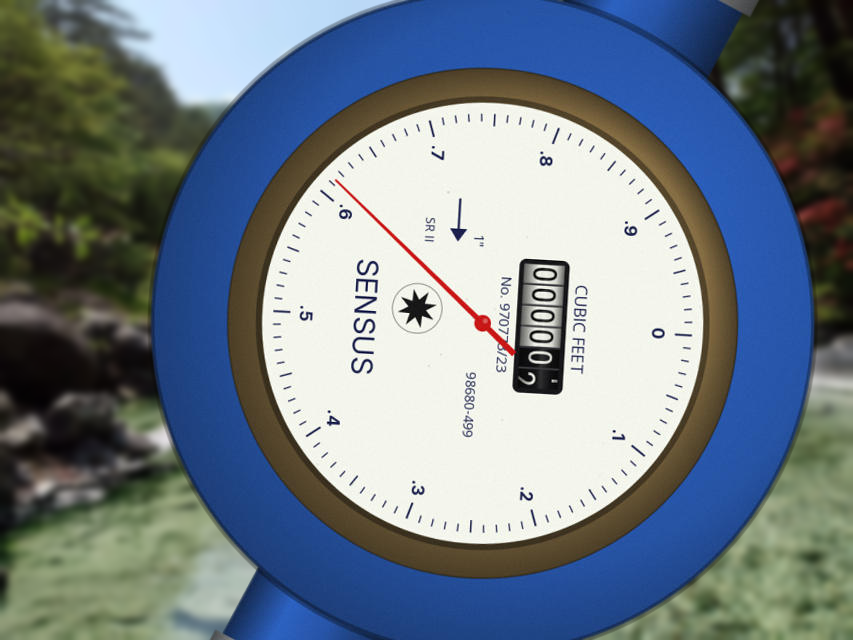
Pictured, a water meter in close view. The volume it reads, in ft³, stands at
1.61 ft³
